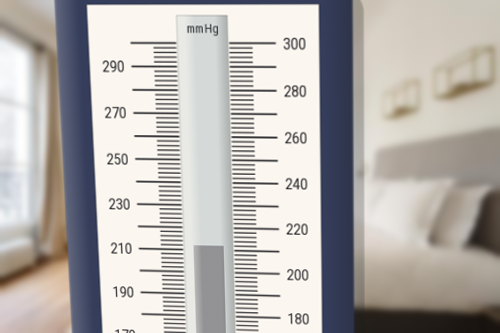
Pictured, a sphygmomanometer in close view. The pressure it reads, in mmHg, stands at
212 mmHg
